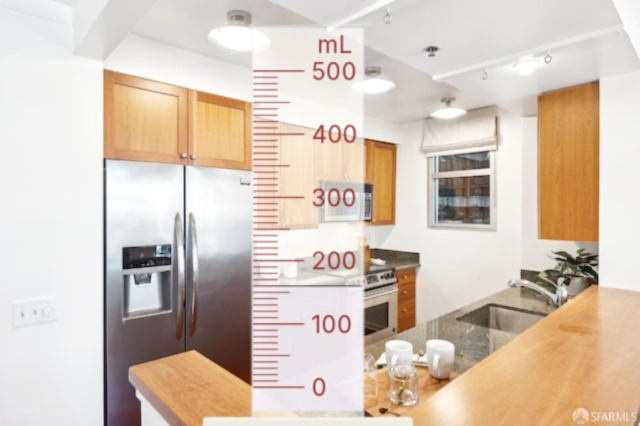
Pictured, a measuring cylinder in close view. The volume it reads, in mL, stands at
160 mL
